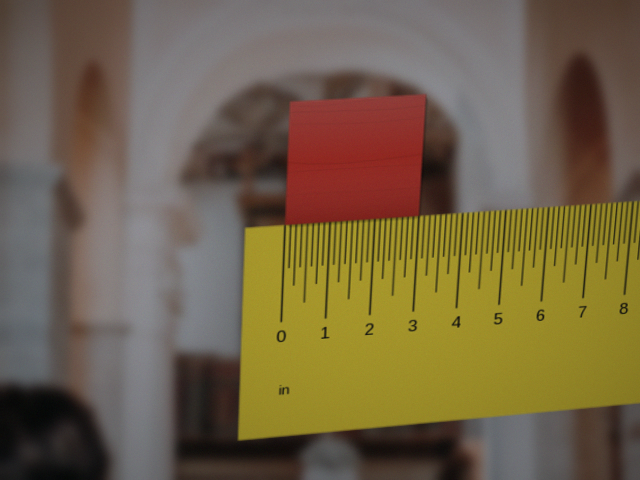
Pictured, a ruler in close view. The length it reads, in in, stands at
3 in
